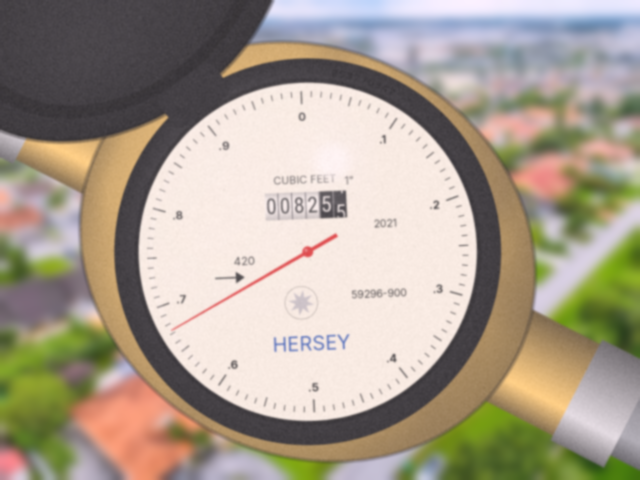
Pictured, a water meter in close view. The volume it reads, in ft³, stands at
8254.67 ft³
